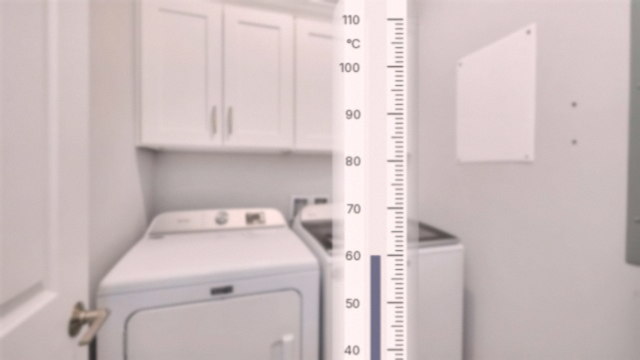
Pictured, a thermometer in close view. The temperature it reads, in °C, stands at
60 °C
